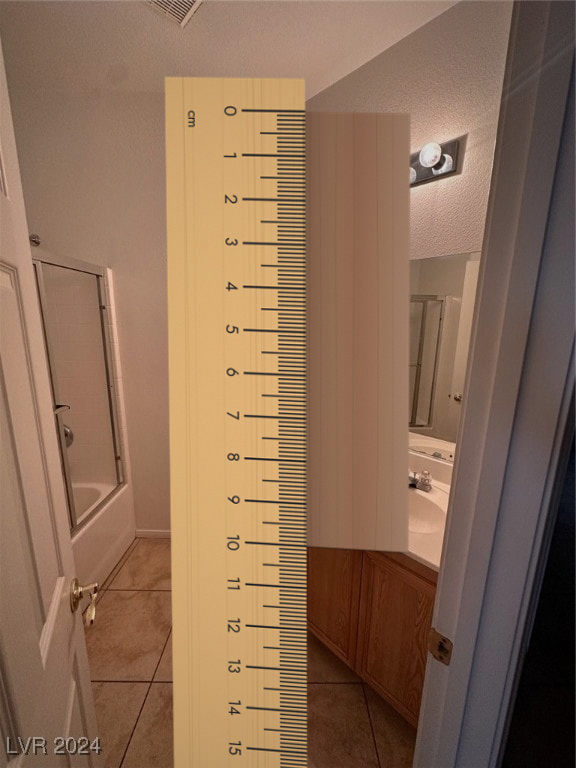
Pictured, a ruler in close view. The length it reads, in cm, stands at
10 cm
